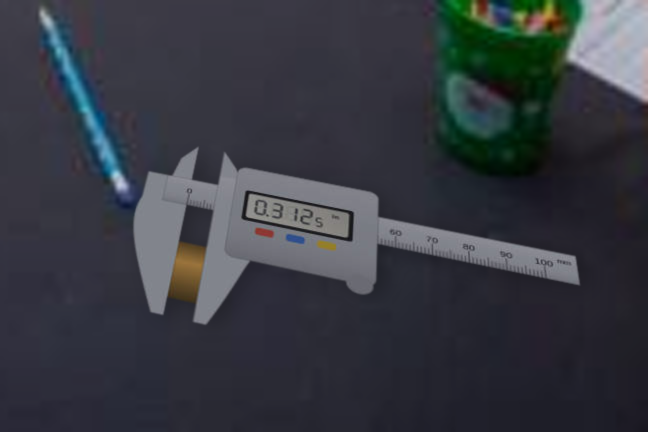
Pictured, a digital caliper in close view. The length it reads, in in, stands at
0.3125 in
